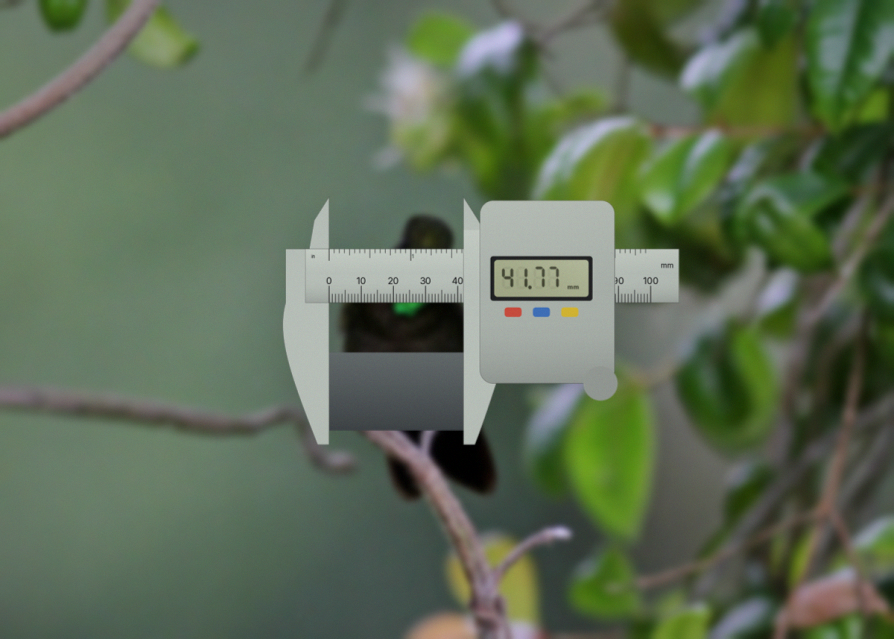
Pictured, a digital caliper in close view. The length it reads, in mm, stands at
41.77 mm
